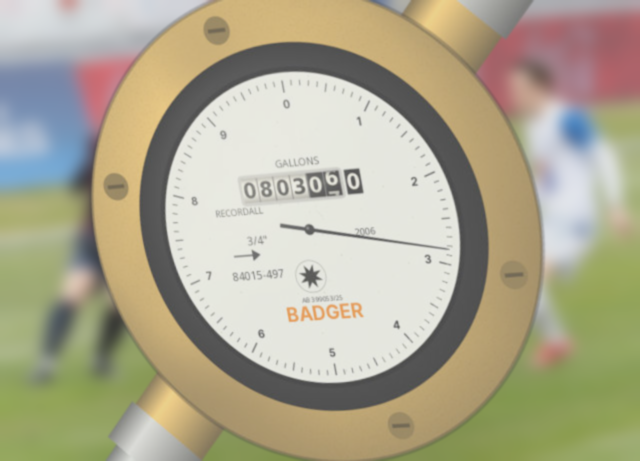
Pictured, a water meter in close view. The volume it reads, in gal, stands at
803062.8 gal
